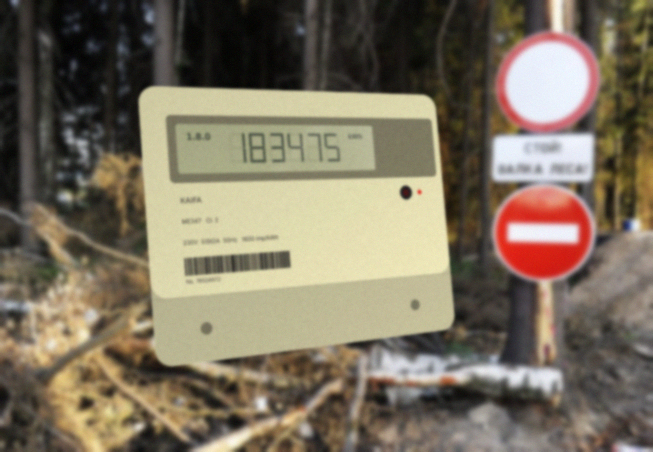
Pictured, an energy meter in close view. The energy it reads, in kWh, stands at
183475 kWh
